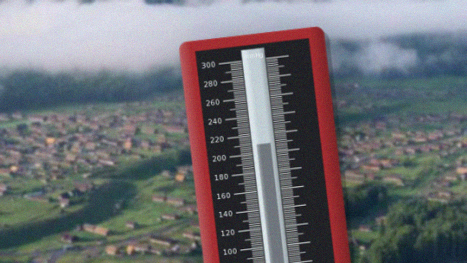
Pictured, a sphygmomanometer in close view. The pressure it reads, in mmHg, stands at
210 mmHg
